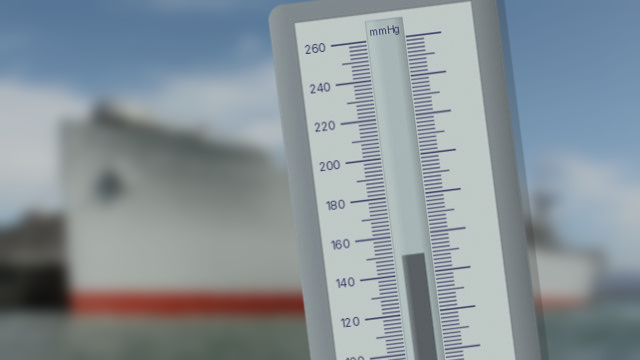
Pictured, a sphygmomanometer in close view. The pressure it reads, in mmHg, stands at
150 mmHg
